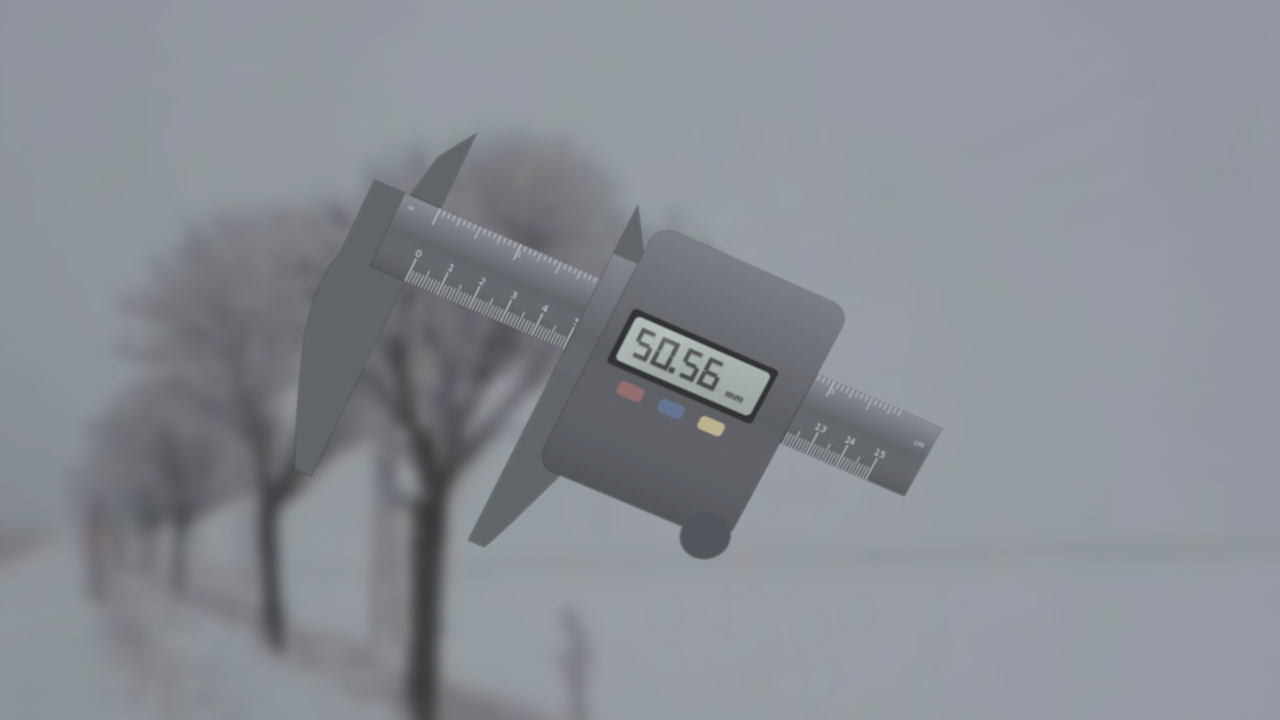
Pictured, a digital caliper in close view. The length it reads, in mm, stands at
50.56 mm
